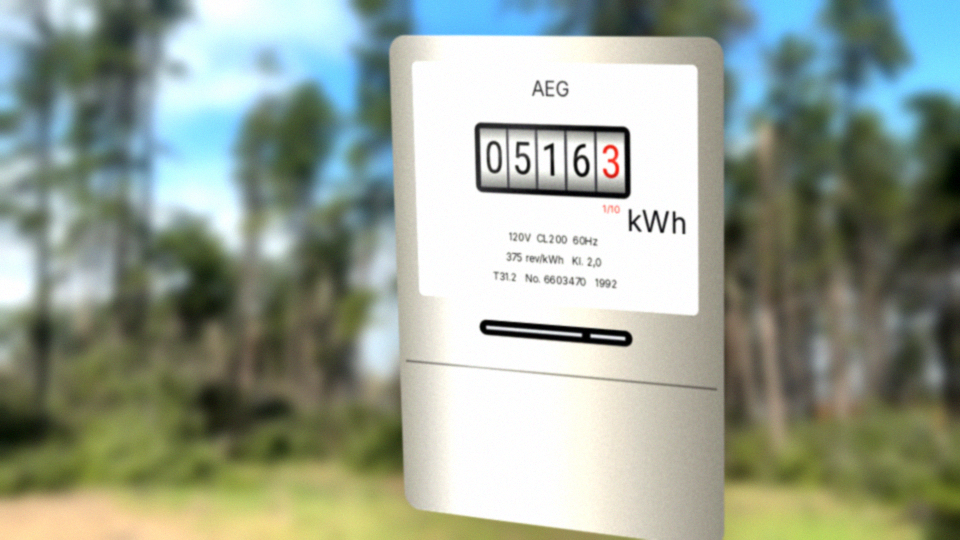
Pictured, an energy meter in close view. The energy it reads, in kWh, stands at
516.3 kWh
